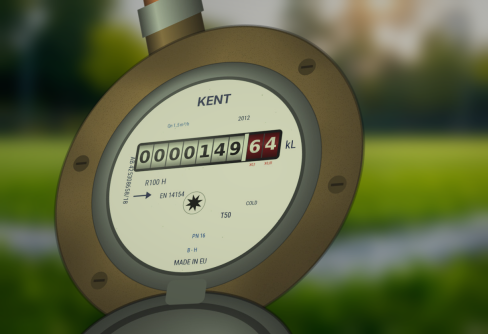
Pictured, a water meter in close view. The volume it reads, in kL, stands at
149.64 kL
